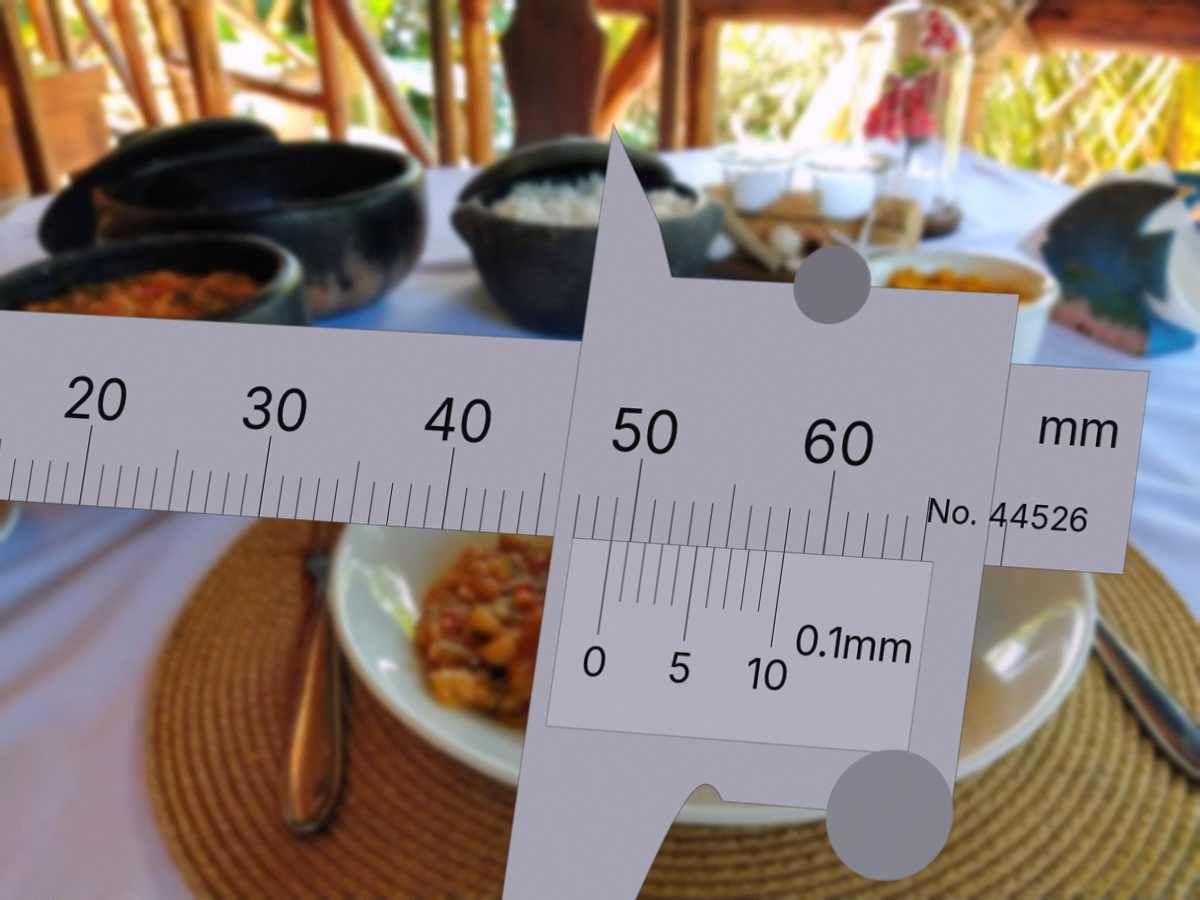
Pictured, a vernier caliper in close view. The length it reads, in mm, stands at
49.0 mm
